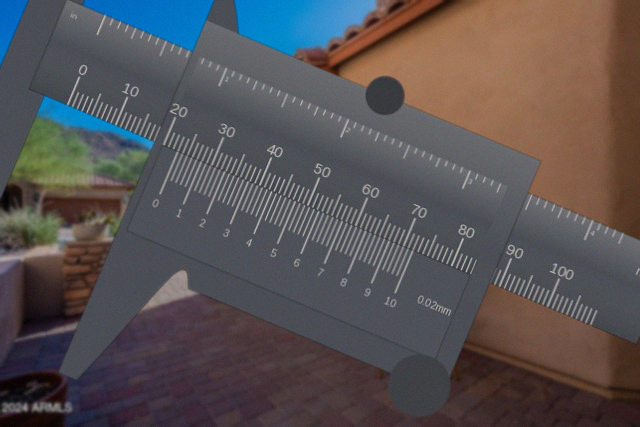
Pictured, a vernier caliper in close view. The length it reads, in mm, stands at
23.0 mm
